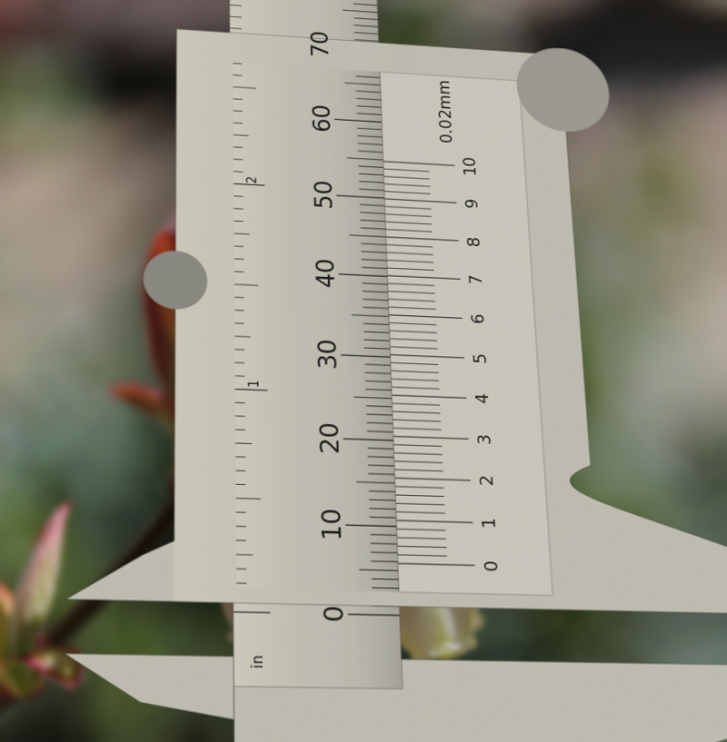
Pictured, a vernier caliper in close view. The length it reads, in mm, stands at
5.8 mm
